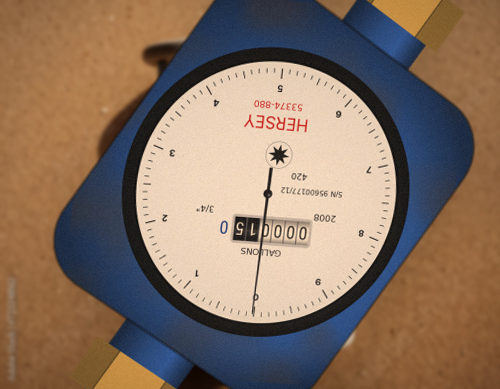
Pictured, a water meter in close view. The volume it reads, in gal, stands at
150.0 gal
